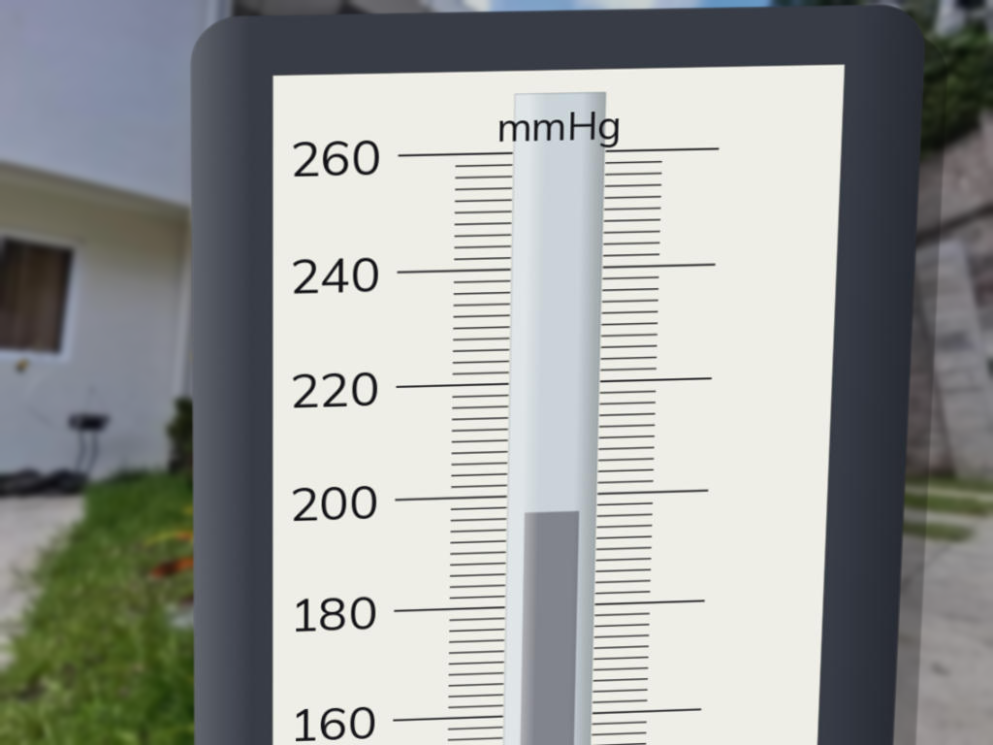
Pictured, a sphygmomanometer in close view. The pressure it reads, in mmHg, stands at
197 mmHg
